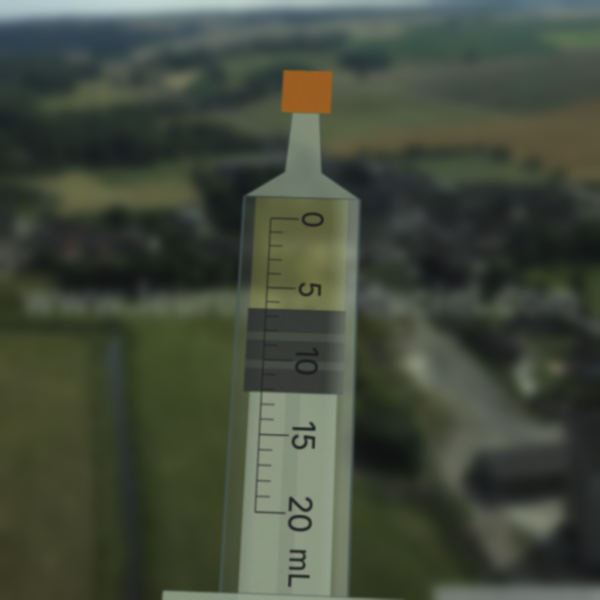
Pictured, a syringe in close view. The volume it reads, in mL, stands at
6.5 mL
